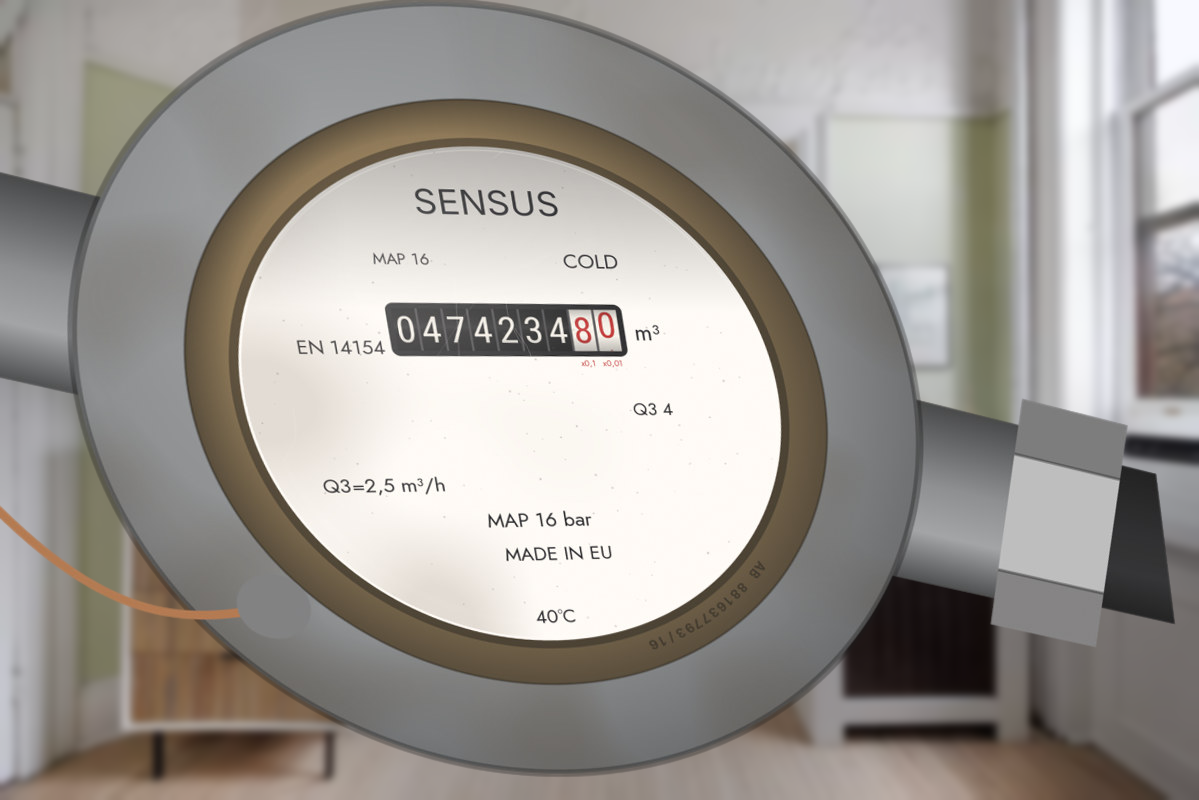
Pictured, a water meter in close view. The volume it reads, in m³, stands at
474234.80 m³
